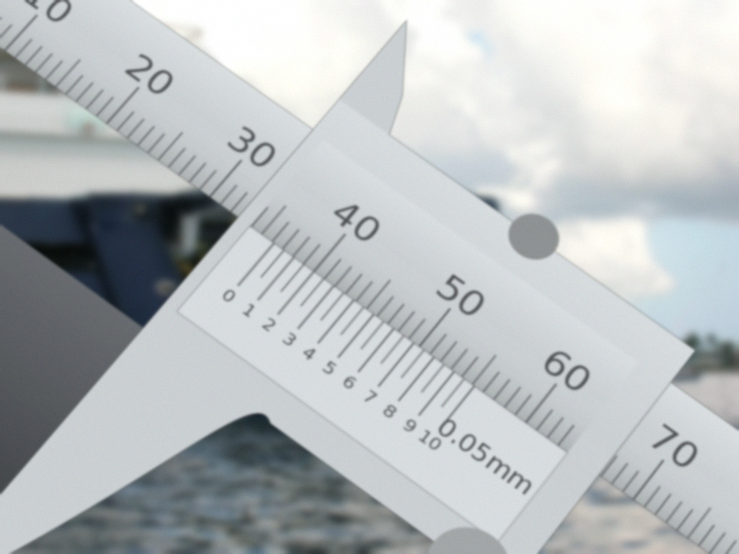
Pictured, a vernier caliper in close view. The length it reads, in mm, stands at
36.2 mm
